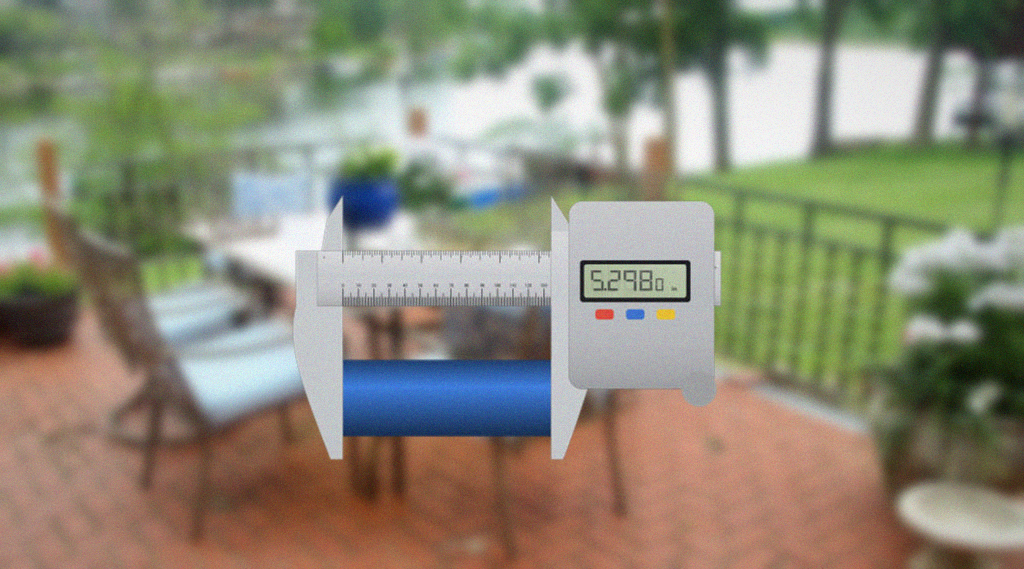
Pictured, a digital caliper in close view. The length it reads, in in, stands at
5.2980 in
